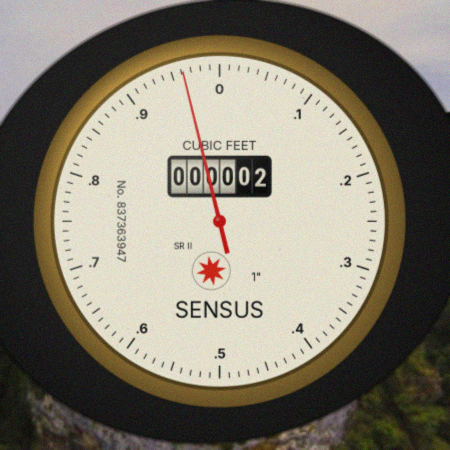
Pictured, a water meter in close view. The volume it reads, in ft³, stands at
1.96 ft³
